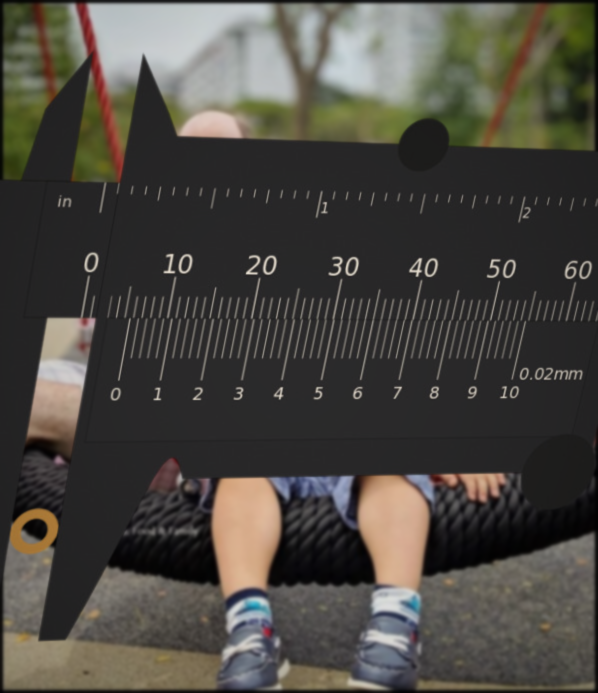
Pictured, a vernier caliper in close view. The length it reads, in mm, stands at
5.6 mm
